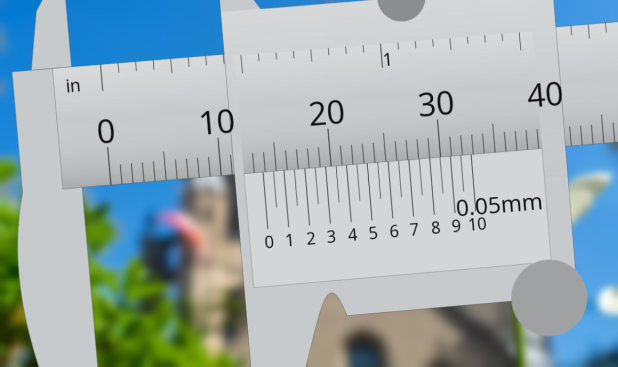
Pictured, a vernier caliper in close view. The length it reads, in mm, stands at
13.8 mm
